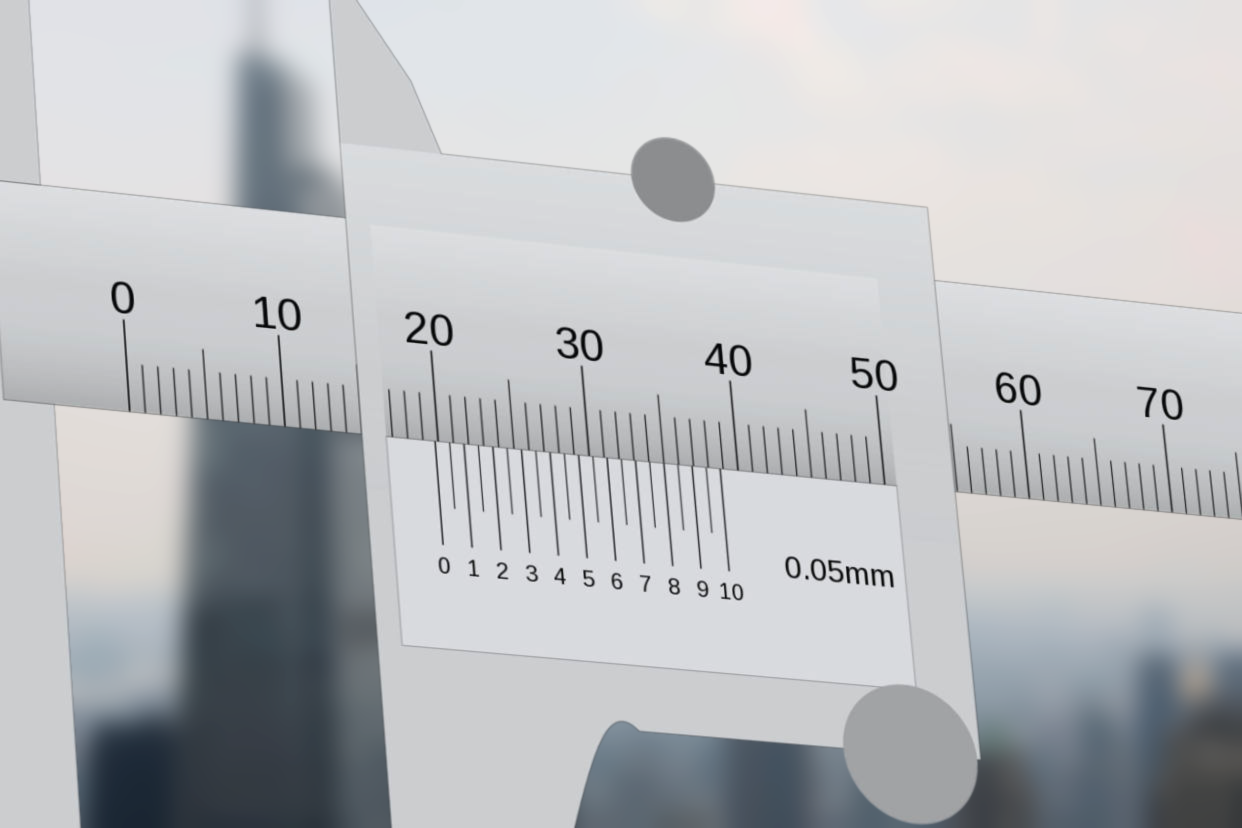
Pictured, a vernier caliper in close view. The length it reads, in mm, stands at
19.8 mm
